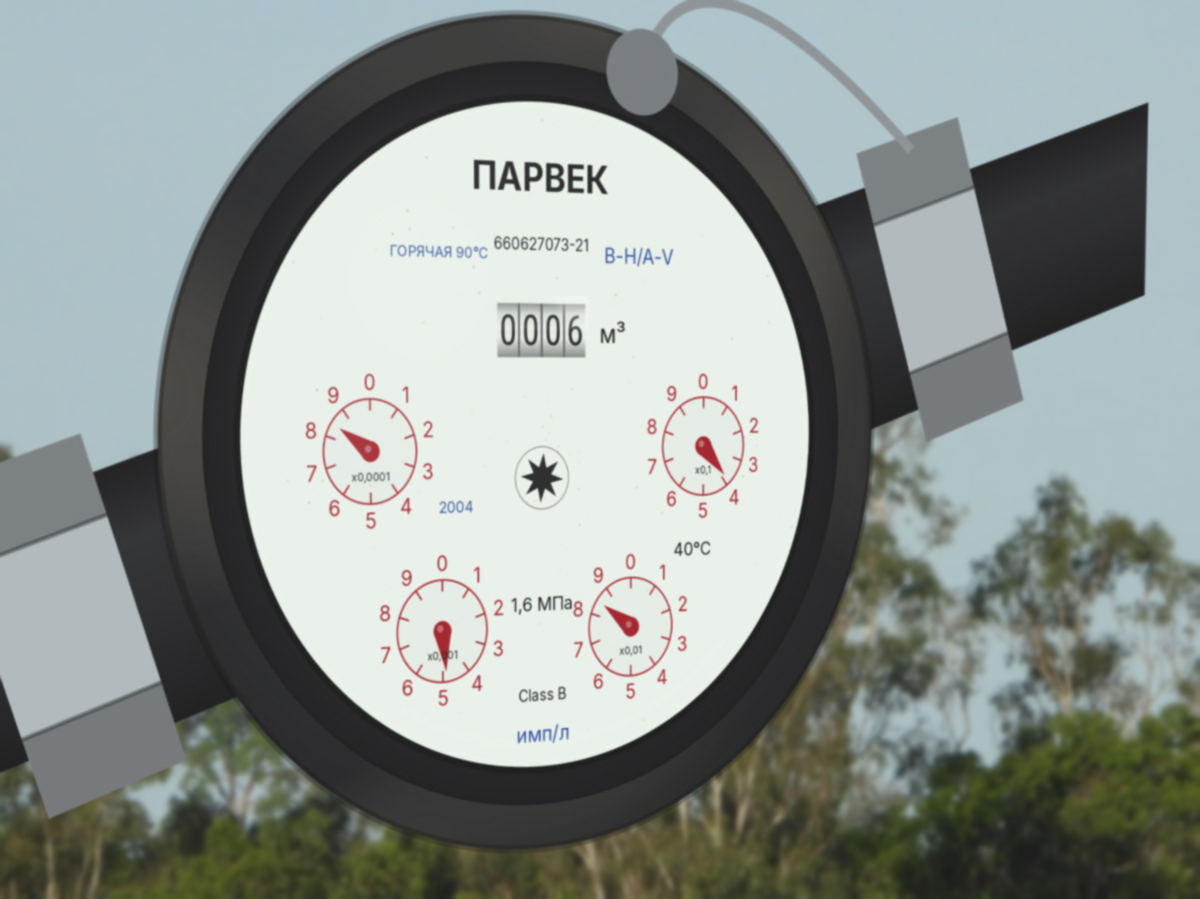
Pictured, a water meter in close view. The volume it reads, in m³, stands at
6.3848 m³
